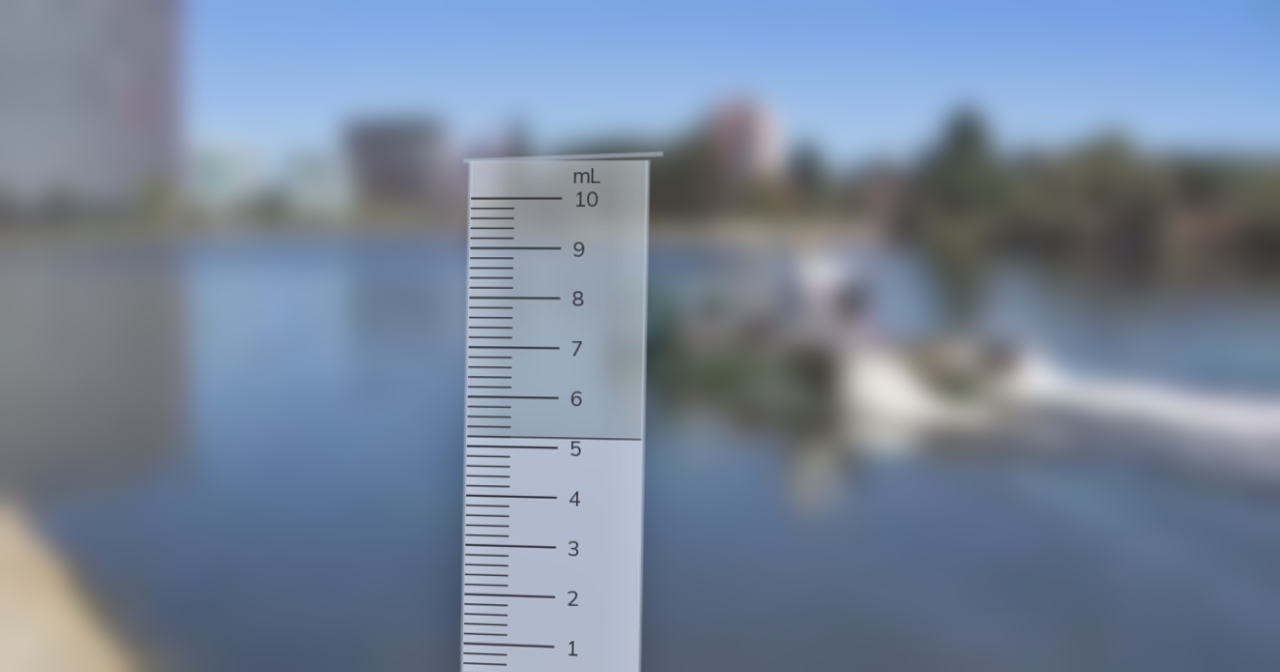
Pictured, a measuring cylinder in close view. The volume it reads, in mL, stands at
5.2 mL
